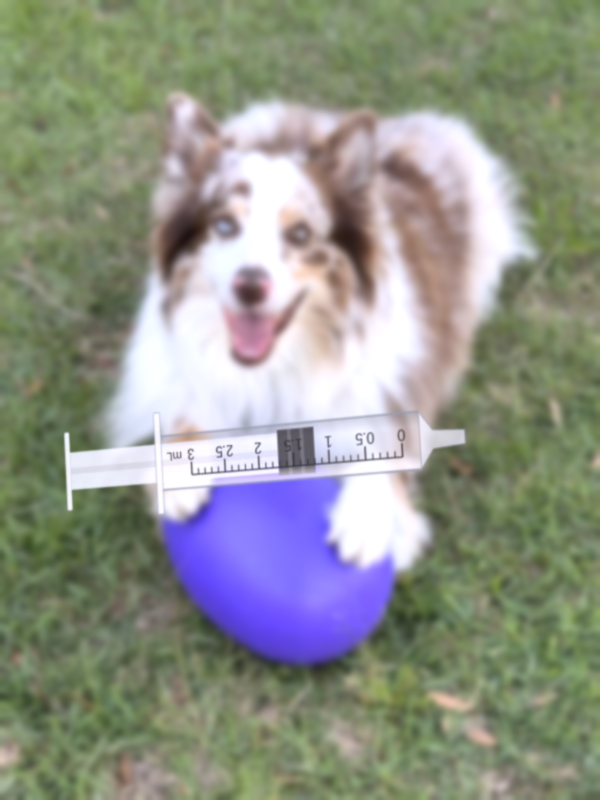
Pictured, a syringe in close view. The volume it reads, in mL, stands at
1.2 mL
